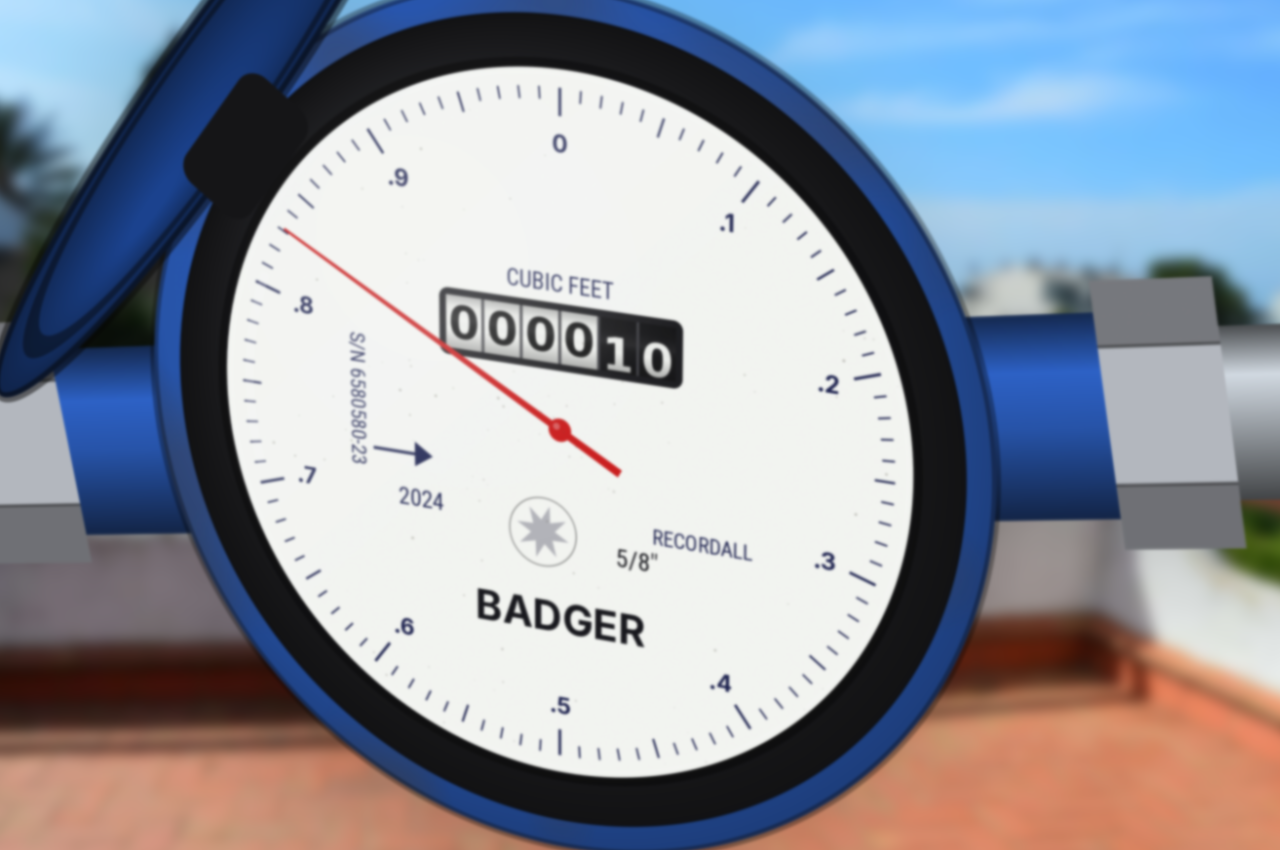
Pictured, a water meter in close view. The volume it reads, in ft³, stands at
9.83 ft³
